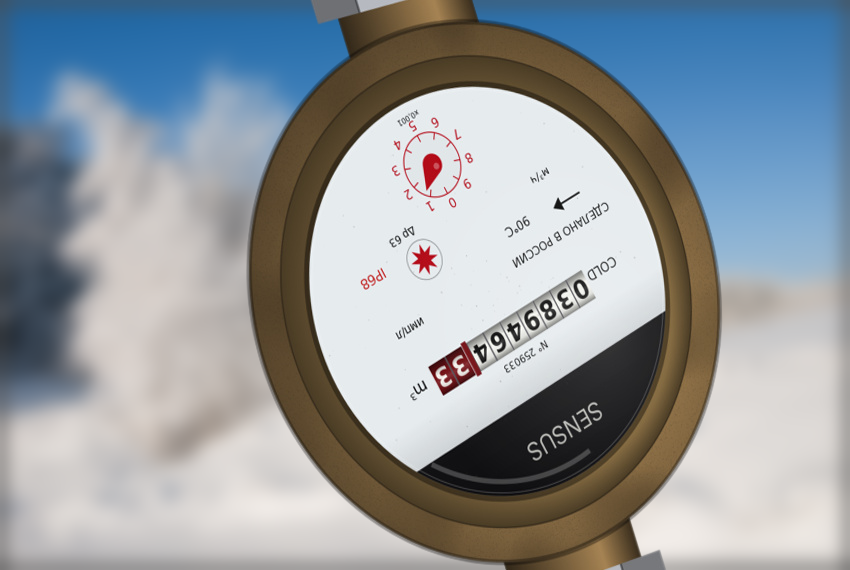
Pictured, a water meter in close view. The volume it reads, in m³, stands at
389464.331 m³
